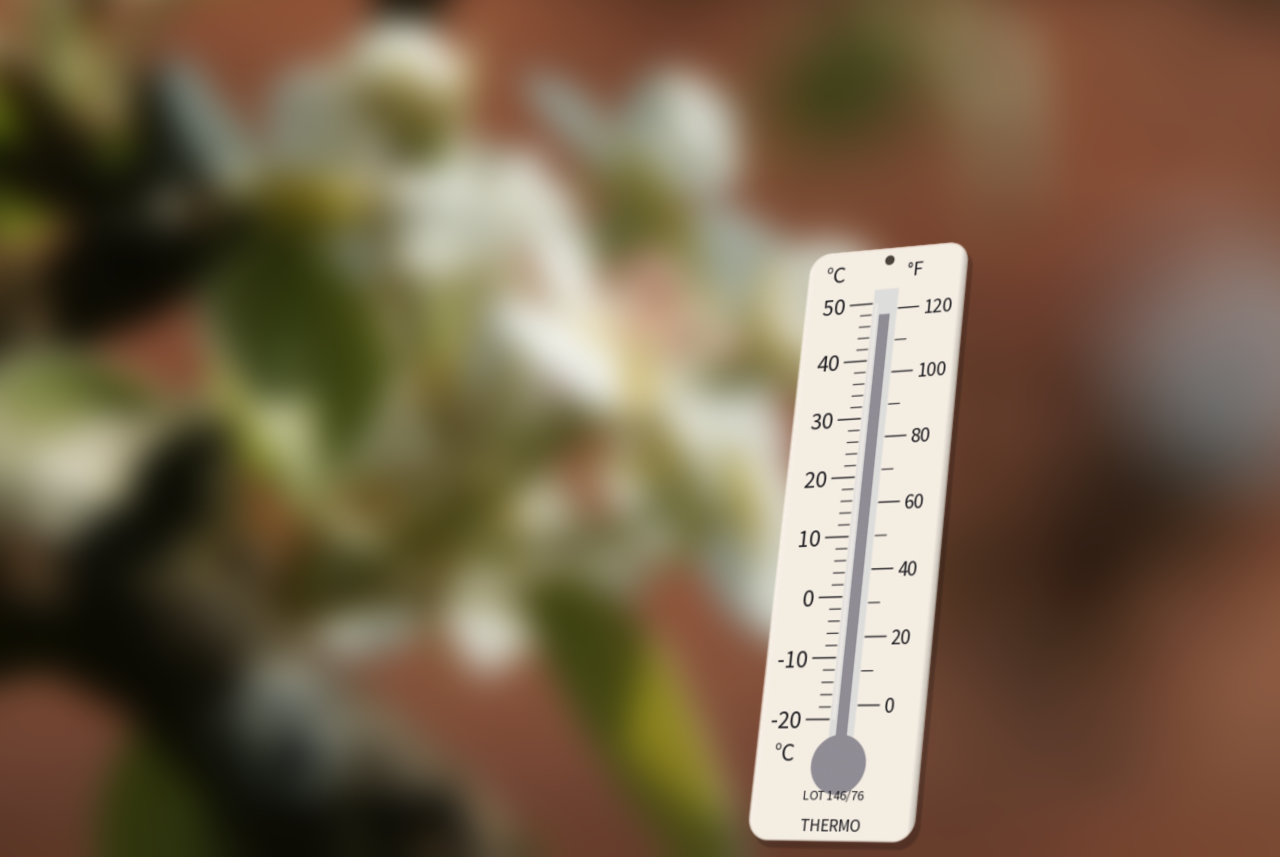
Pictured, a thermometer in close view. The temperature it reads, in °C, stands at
48 °C
